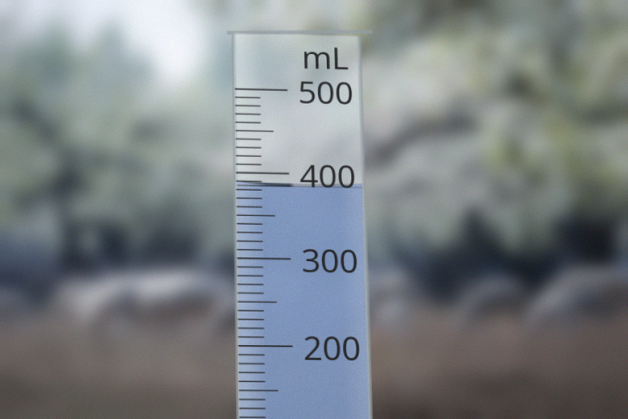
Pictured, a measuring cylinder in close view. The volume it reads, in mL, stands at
385 mL
